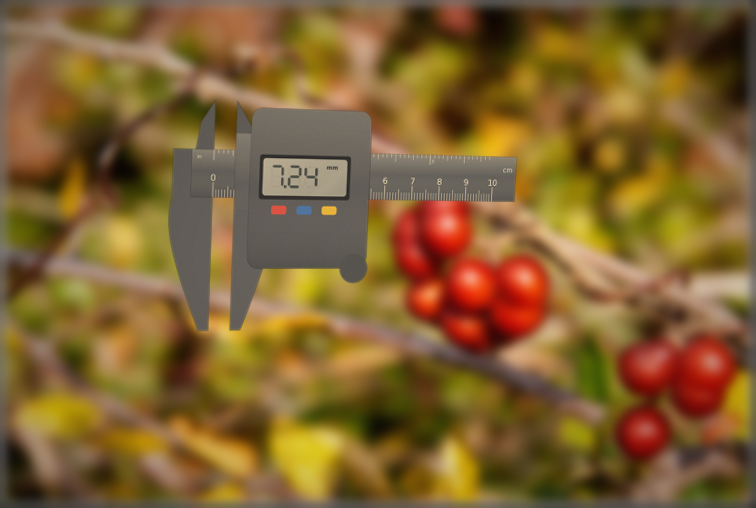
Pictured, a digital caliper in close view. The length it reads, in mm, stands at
7.24 mm
